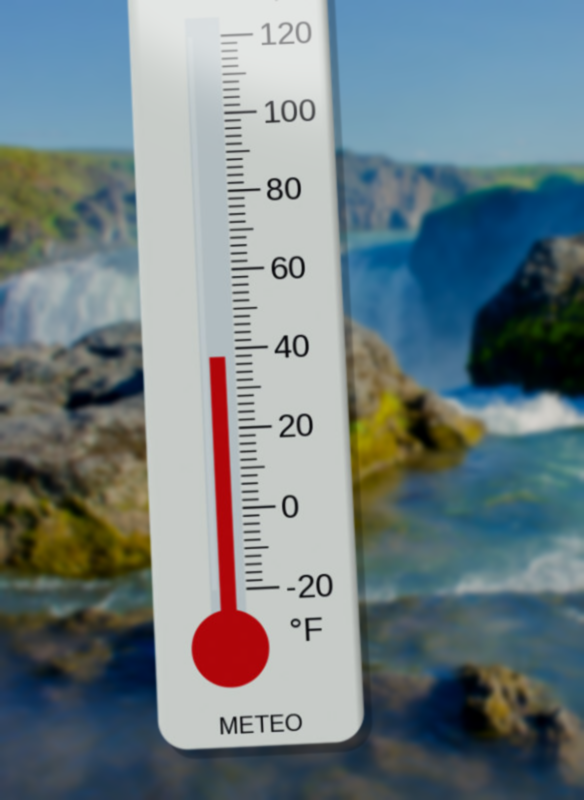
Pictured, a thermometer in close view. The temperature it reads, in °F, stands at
38 °F
